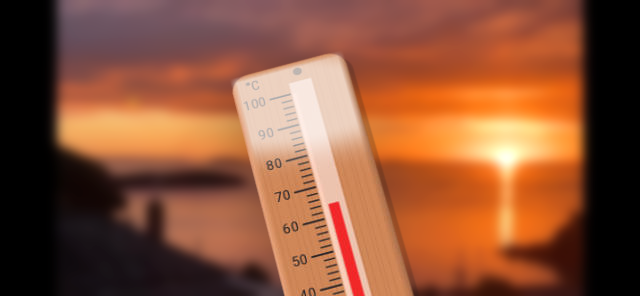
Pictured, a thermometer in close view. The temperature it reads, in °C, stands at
64 °C
